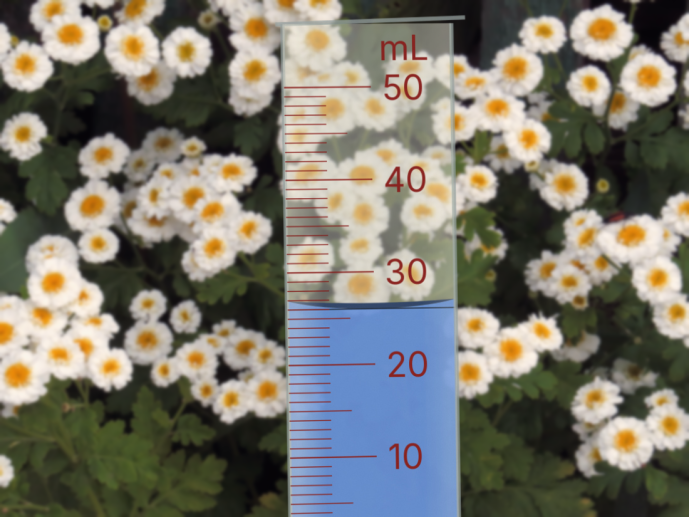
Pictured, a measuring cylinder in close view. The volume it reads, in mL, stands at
26 mL
